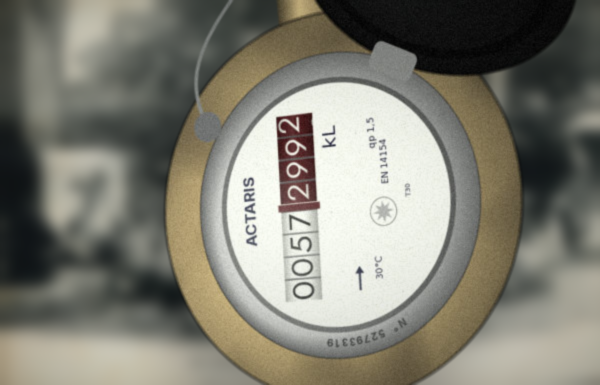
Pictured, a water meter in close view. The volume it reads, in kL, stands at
57.2992 kL
